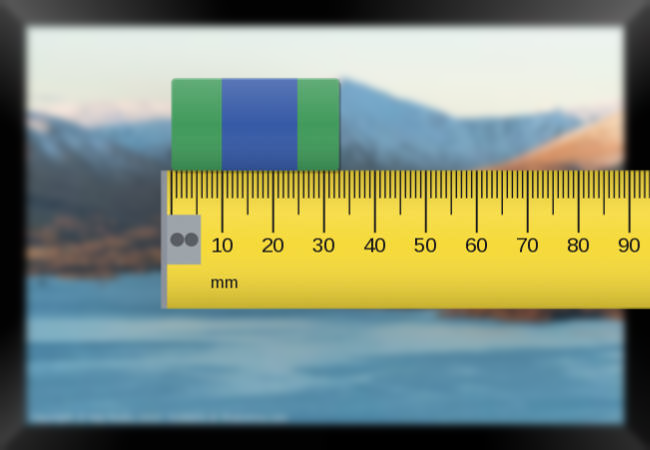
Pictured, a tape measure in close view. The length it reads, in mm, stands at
33 mm
